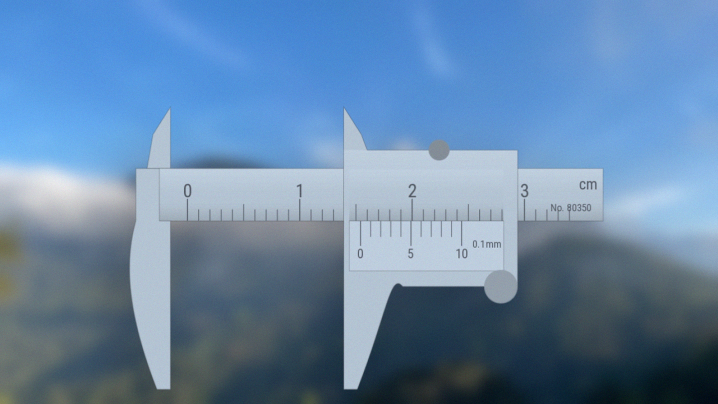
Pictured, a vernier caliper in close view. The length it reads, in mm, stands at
15.4 mm
